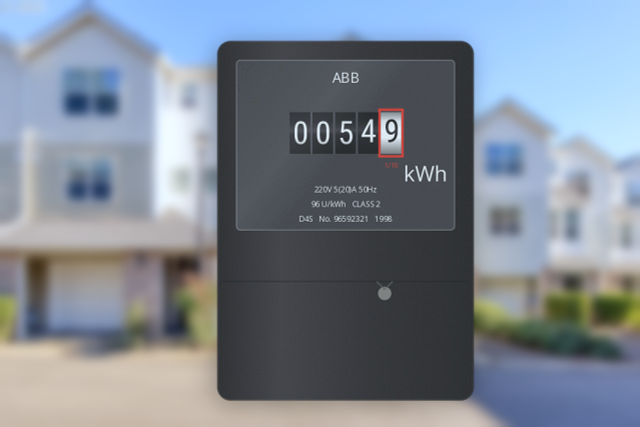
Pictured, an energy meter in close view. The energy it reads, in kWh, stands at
54.9 kWh
